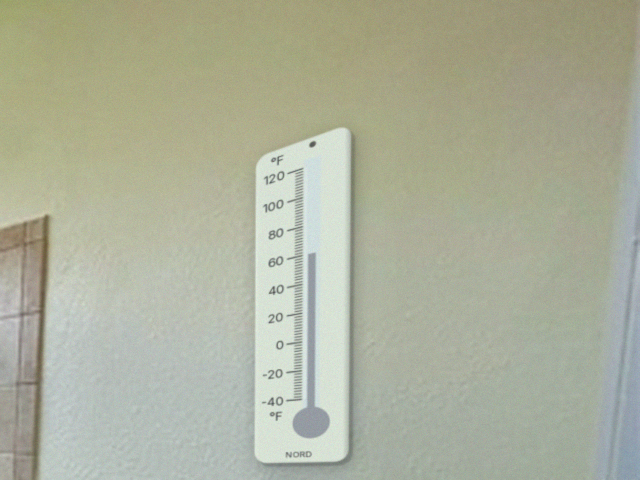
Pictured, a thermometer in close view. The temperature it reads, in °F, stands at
60 °F
